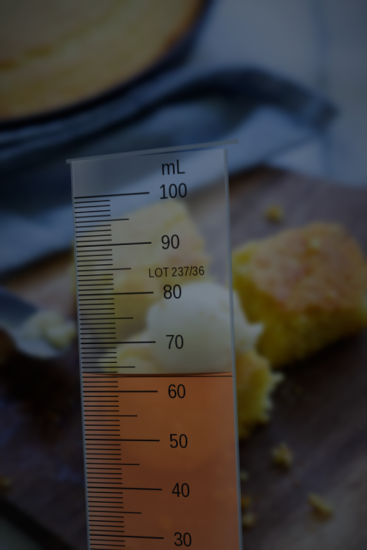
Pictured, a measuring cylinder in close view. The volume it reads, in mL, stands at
63 mL
